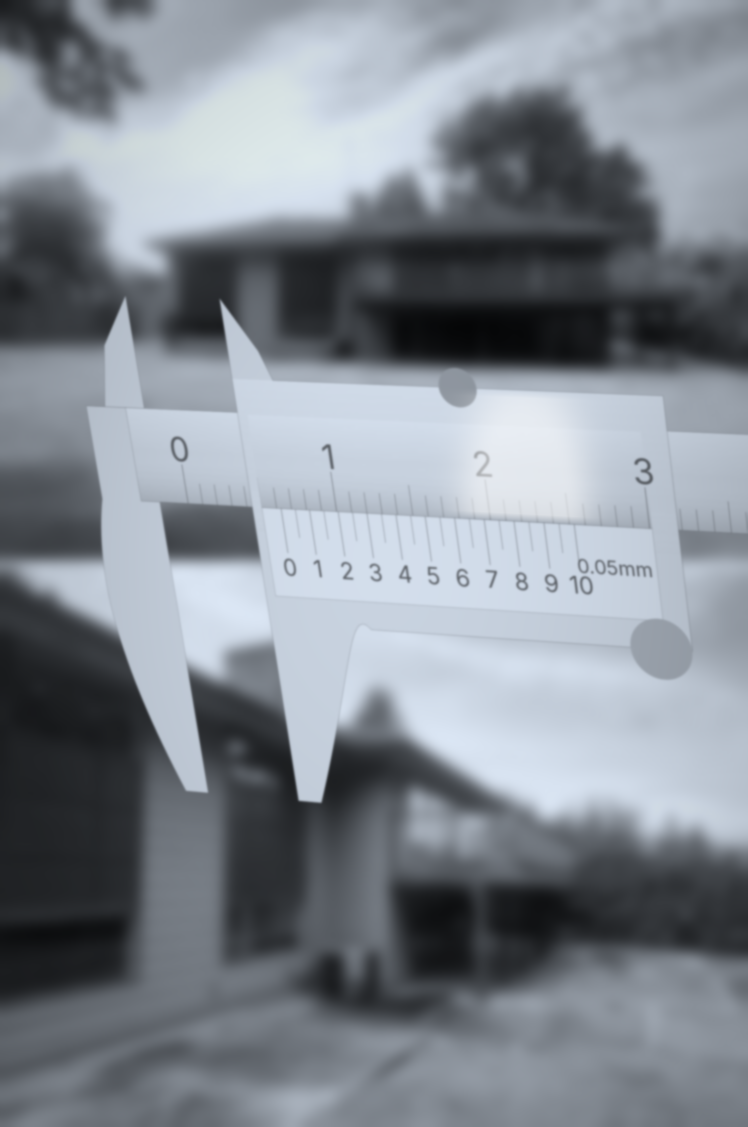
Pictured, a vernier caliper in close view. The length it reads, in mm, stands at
6.3 mm
